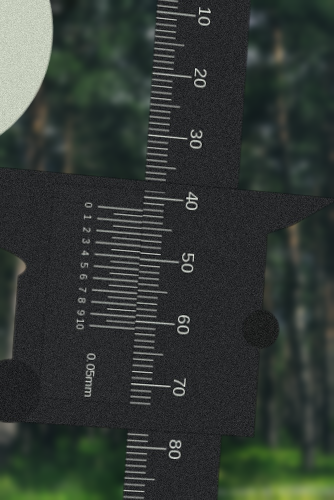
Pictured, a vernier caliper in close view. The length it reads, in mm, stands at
42.2 mm
